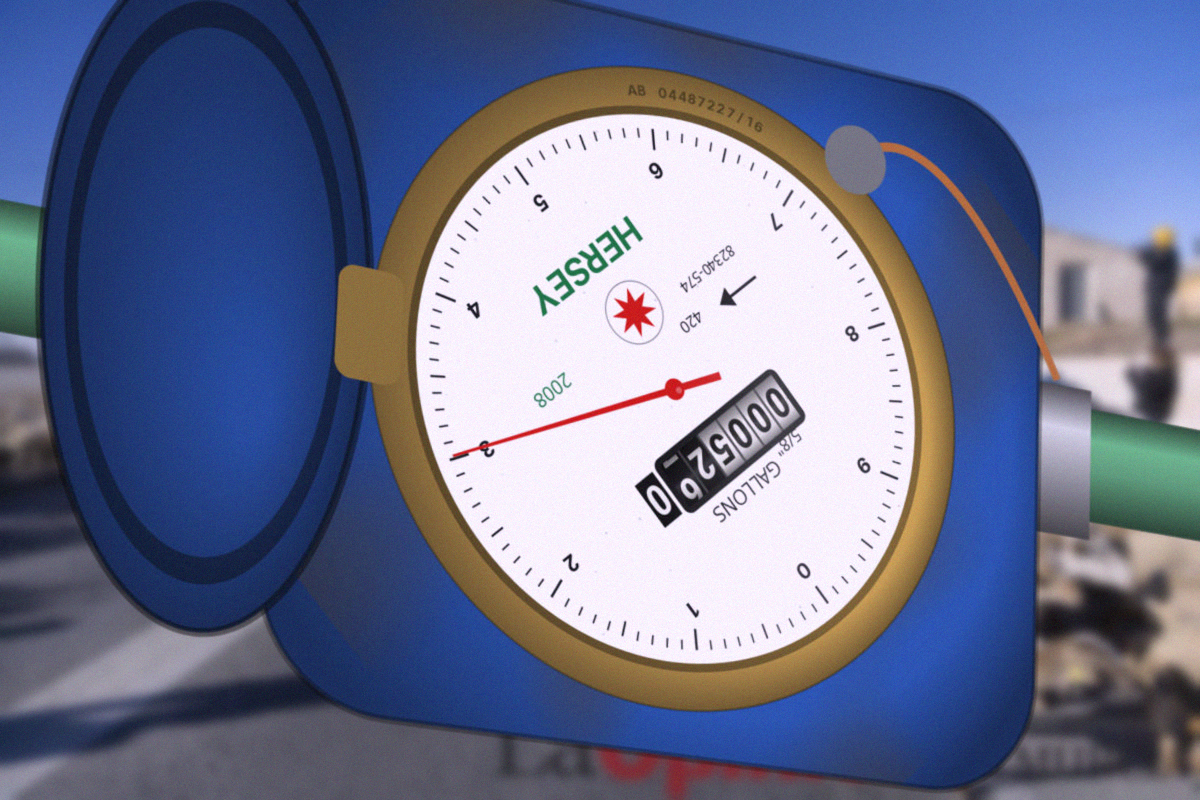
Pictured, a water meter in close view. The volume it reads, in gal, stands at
5263.0 gal
